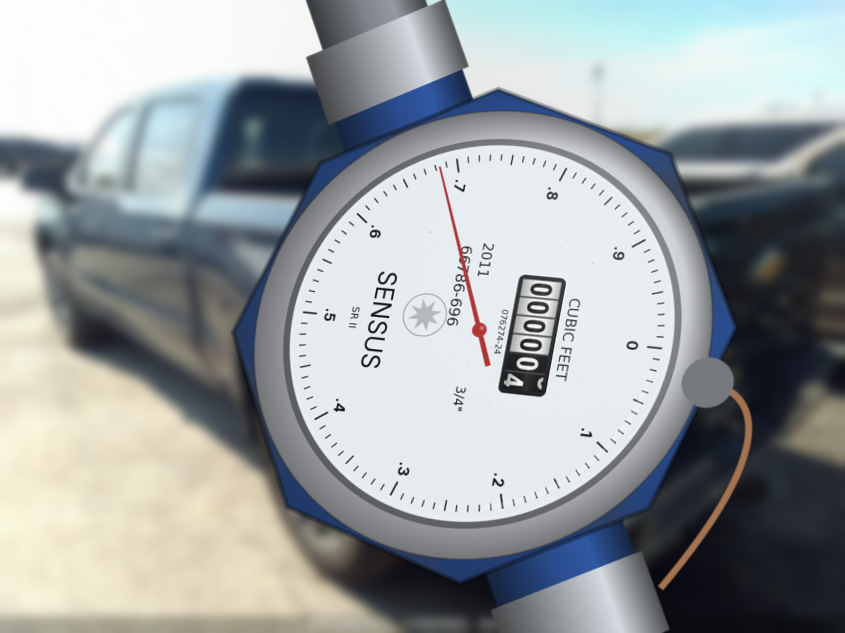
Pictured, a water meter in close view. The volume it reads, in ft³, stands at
3.68 ft³
